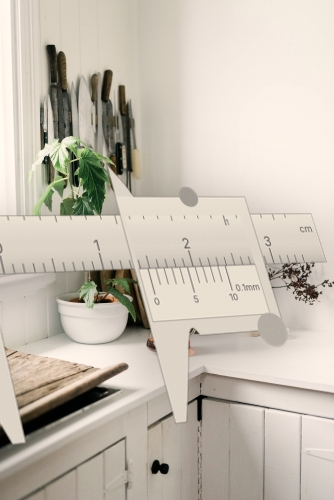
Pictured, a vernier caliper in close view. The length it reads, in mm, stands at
14.8 mm
